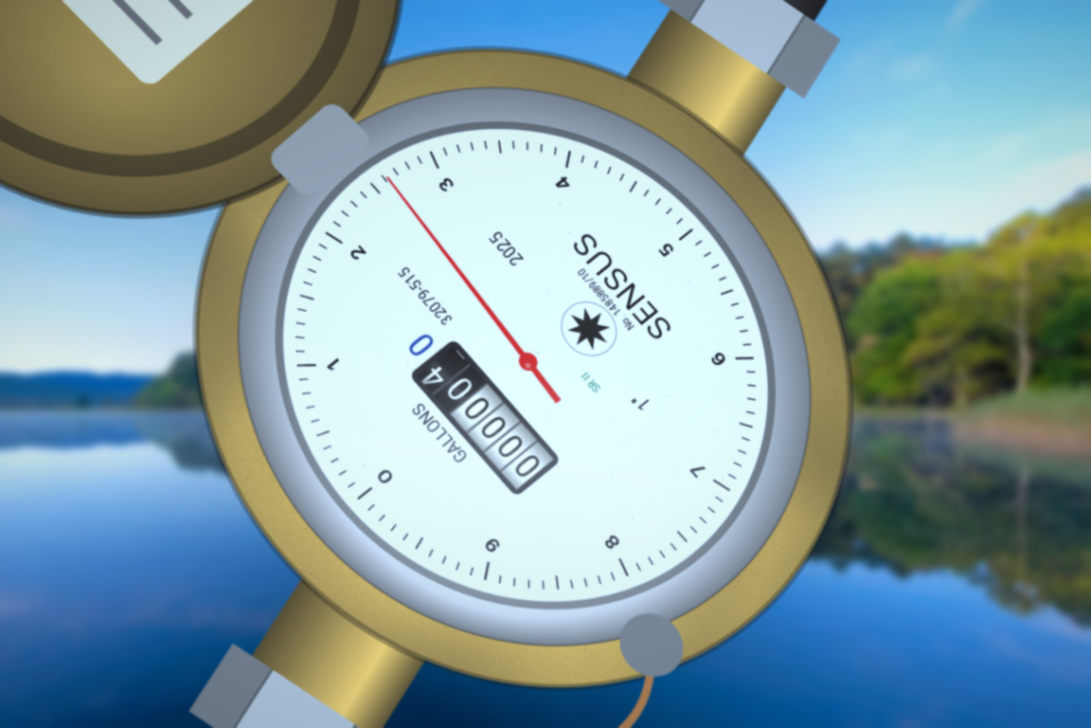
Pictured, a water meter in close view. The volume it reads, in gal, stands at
42.6 gal
